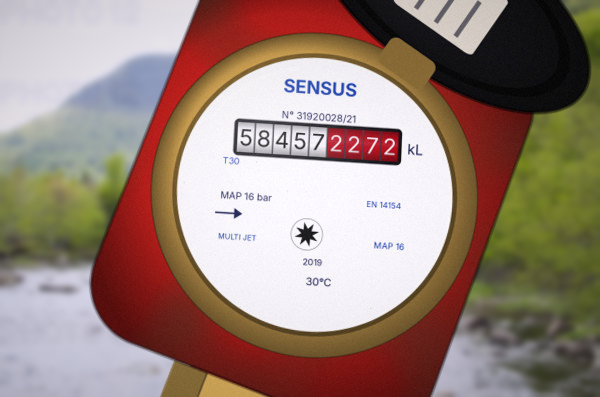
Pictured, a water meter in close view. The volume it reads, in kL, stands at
58457.2272 kL
